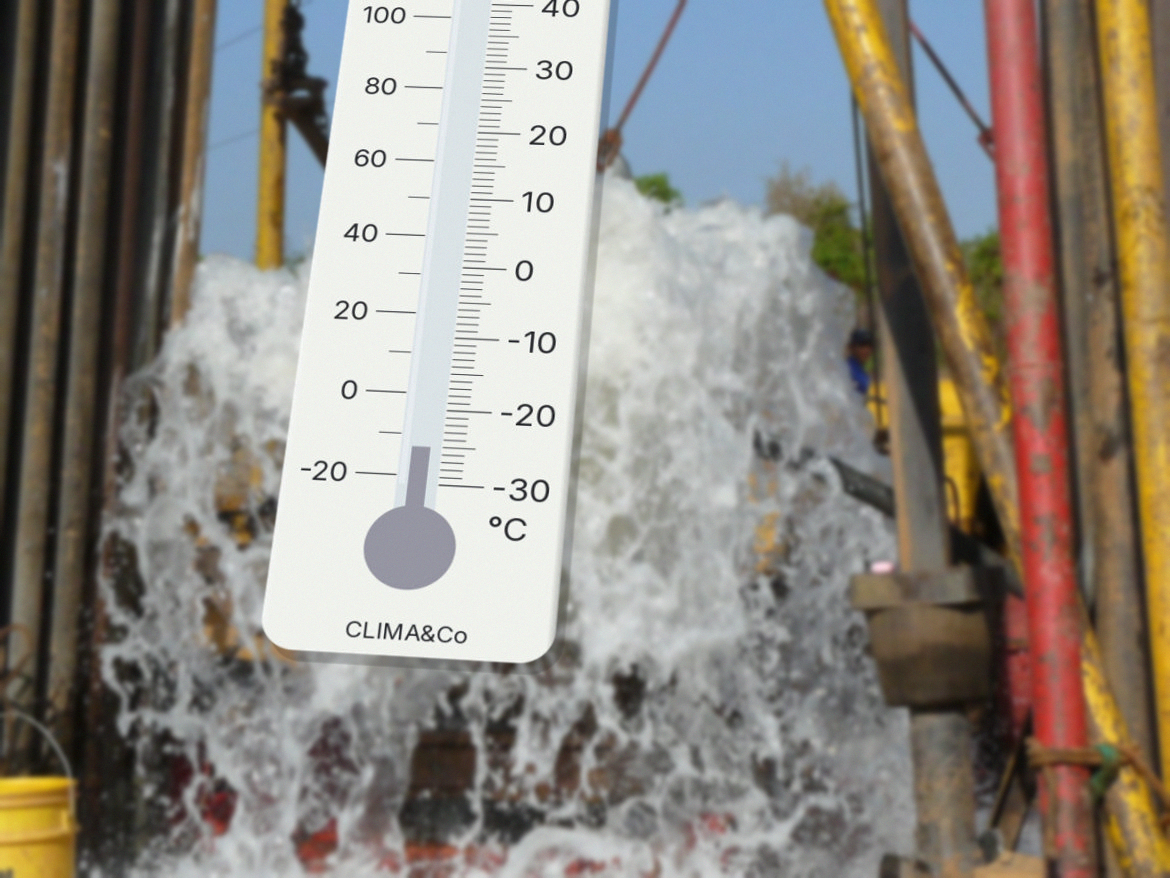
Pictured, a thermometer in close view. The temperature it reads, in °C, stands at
-25 °C
